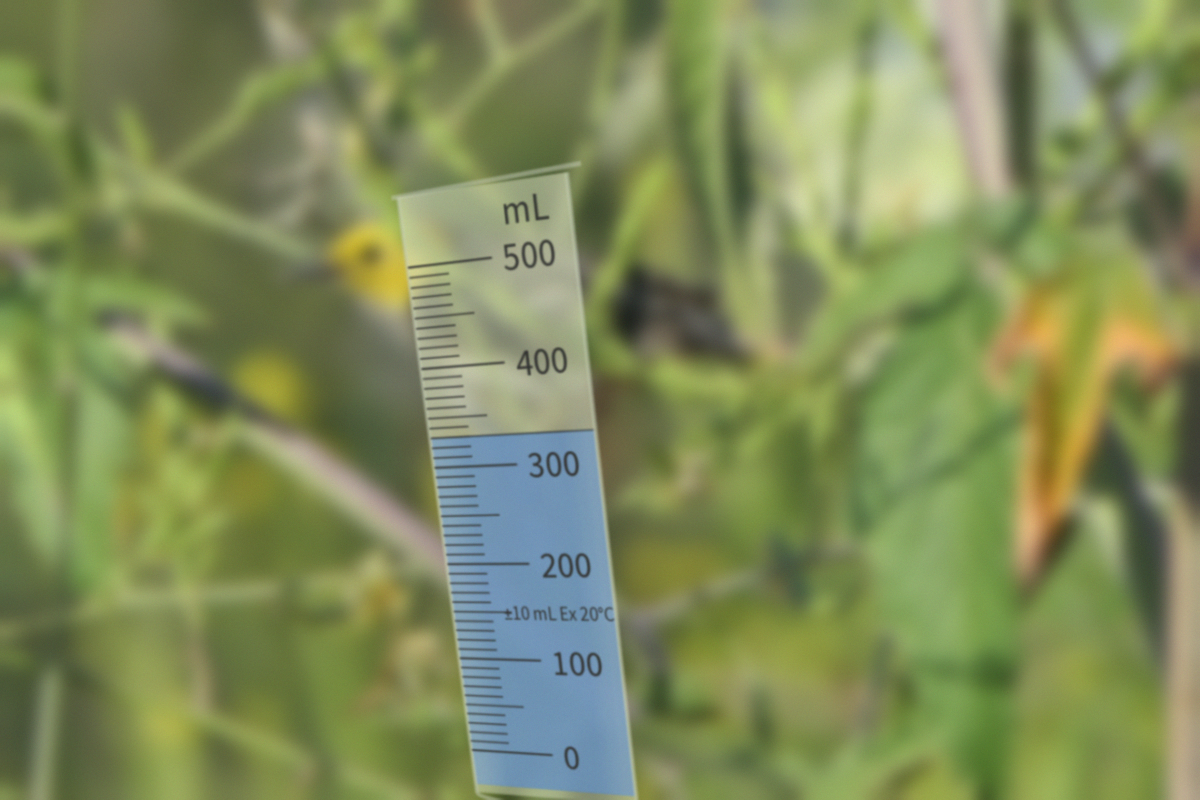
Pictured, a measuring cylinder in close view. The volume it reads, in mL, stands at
330 mL
